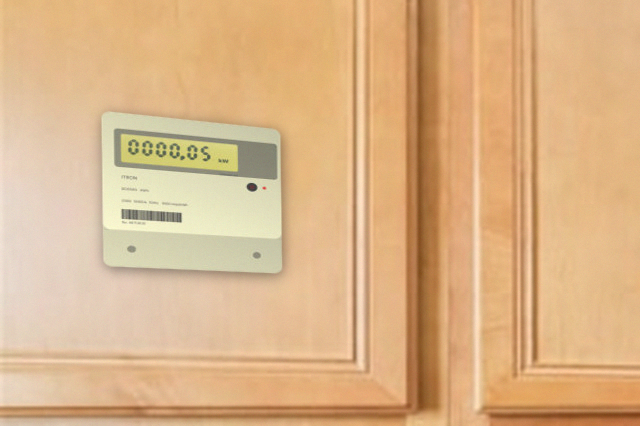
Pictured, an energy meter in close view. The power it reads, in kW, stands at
0.05 kW
